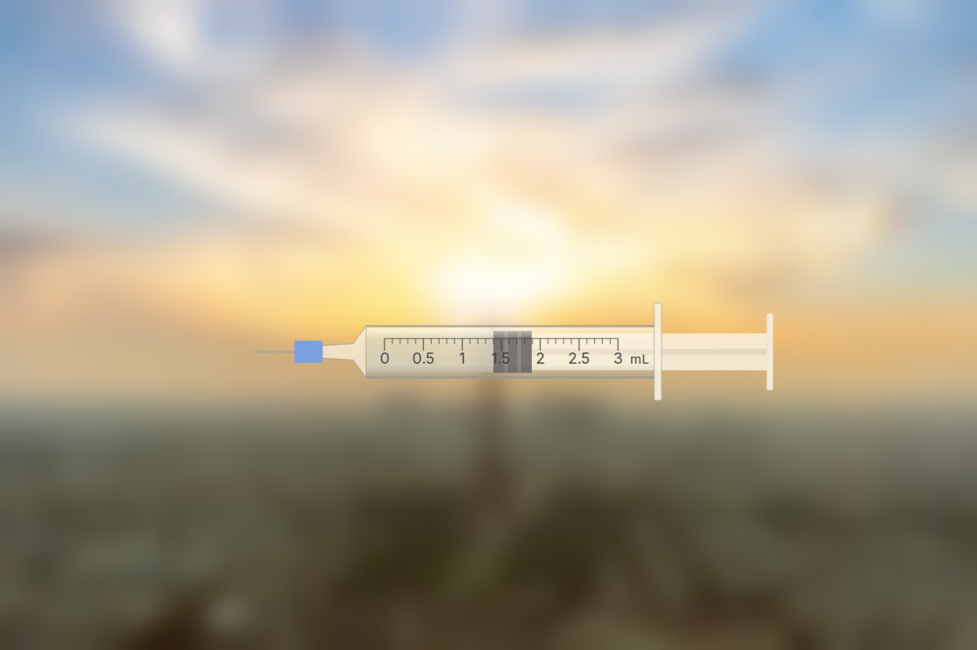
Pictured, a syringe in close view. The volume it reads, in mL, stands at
1.4 mL
